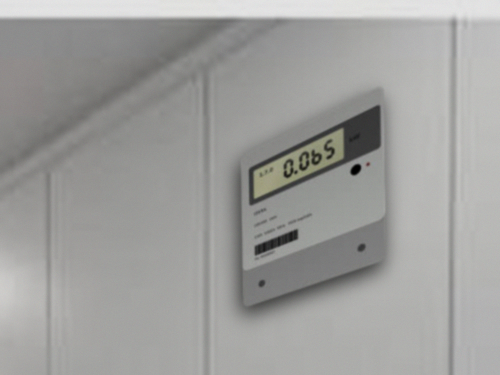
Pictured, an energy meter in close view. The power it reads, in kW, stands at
0.065 kW
